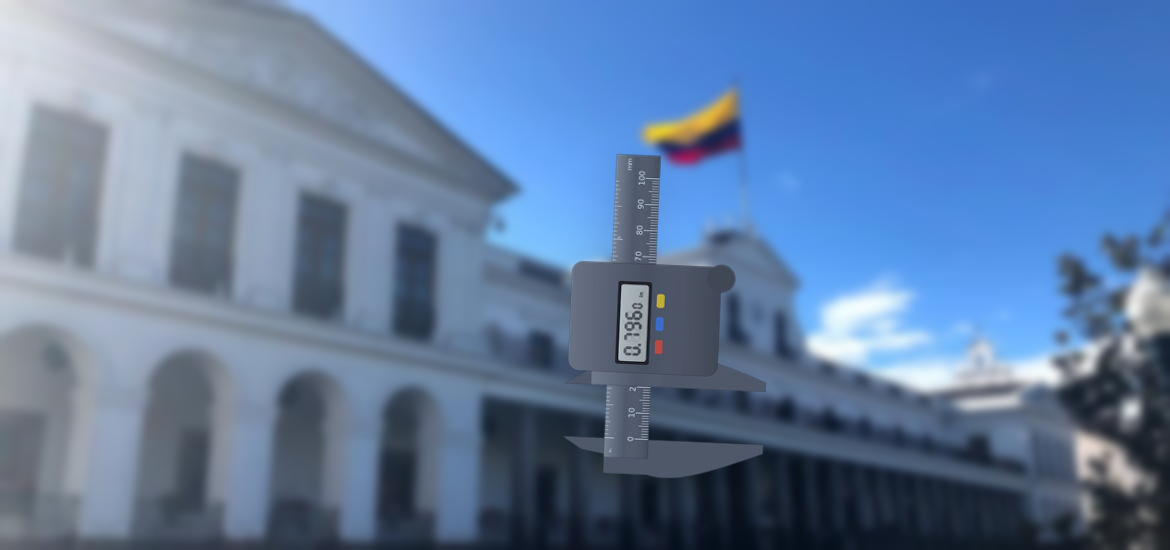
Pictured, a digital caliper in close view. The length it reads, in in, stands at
0.7960 in
